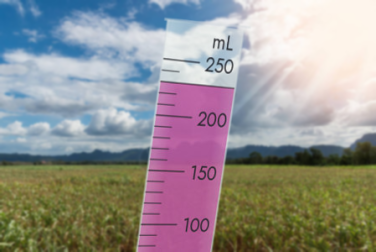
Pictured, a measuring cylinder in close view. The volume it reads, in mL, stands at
230 mL
